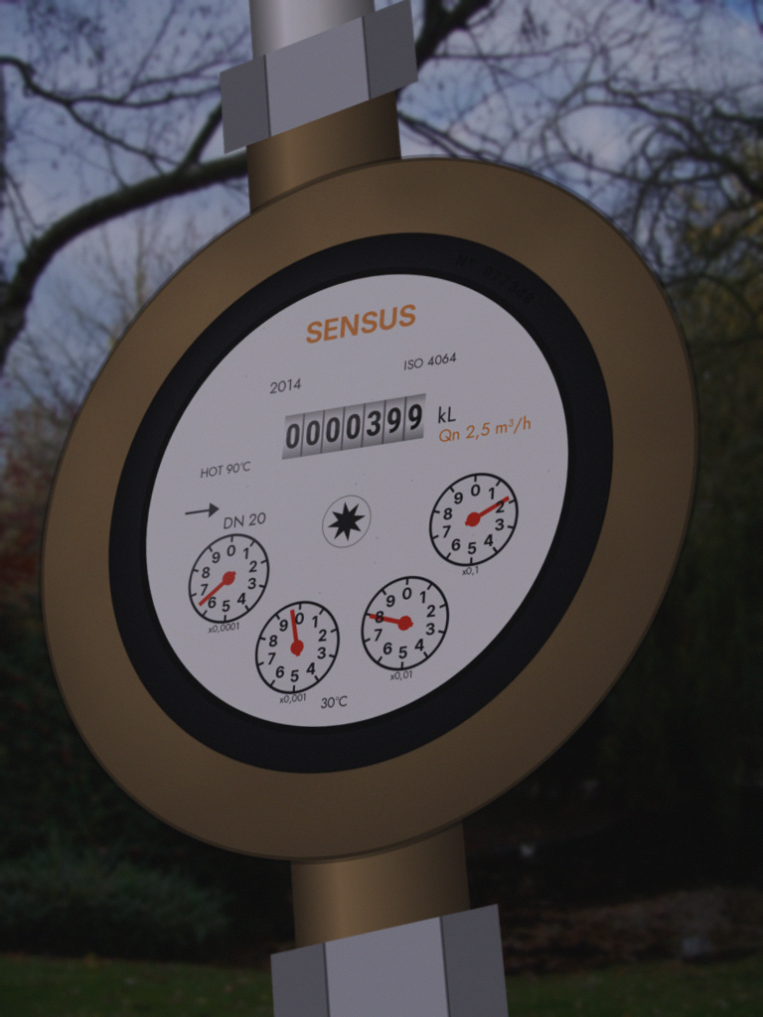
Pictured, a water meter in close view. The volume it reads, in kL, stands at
399.1796 kL
